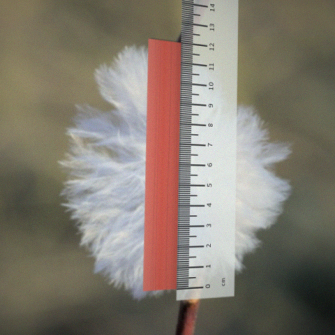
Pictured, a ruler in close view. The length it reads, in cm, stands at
12 cm
